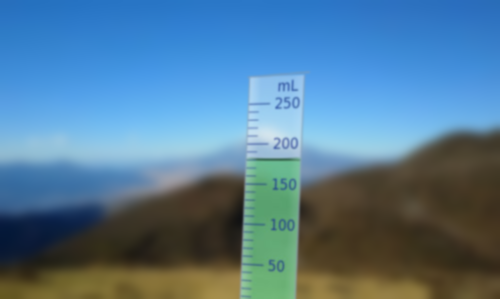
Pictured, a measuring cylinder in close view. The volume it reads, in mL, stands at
180 mL
